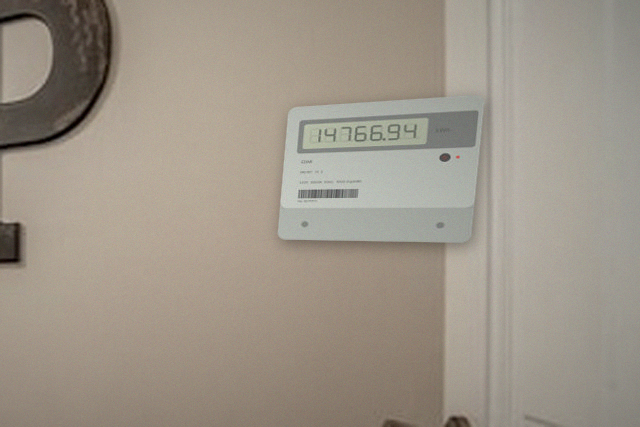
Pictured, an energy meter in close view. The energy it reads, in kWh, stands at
14766.94 kWh
